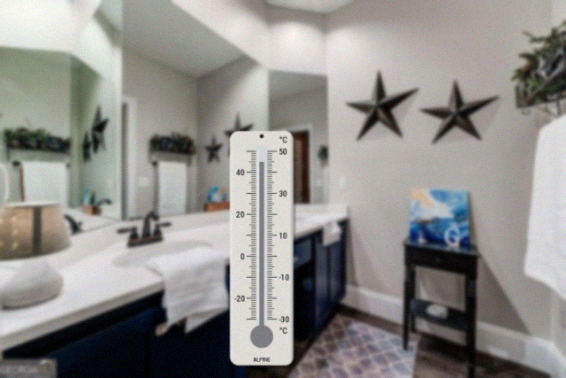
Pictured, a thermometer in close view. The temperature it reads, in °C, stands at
45 °C
